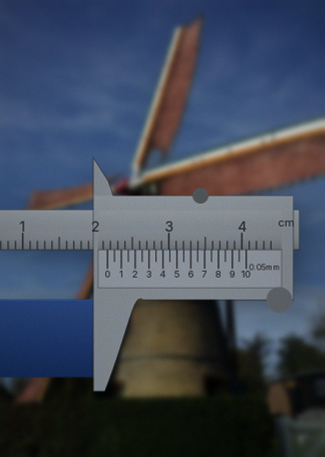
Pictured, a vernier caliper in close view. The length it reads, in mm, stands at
21.6 mm
